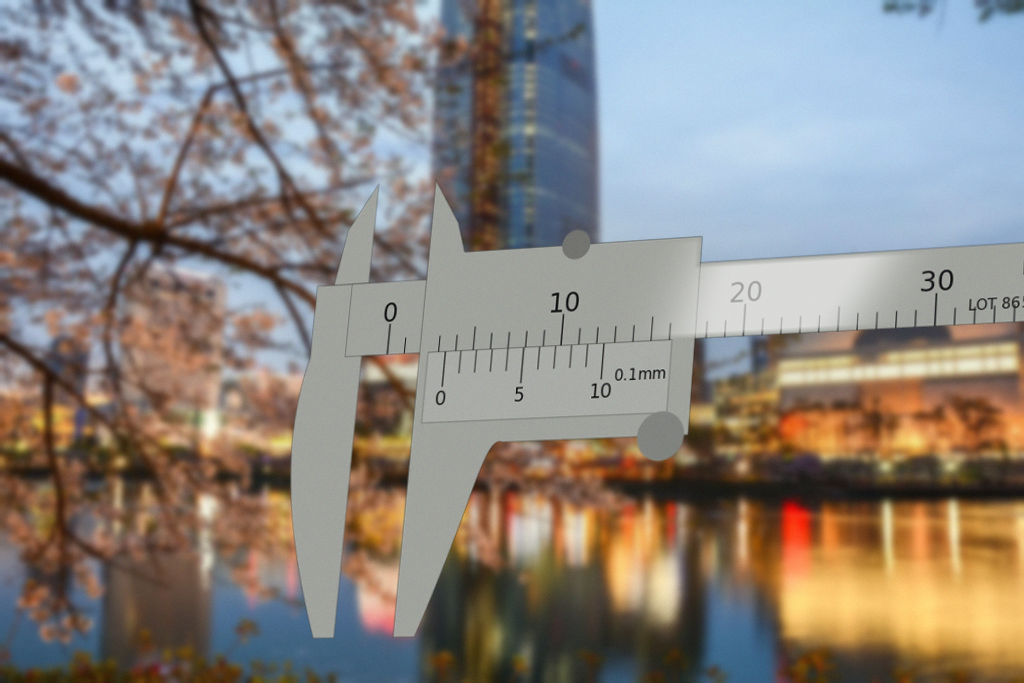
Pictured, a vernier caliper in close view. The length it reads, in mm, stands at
3.4 mm
